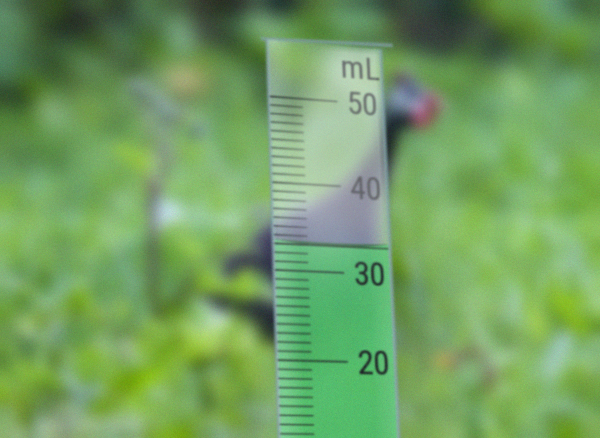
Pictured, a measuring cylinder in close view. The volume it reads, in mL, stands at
33 mL
